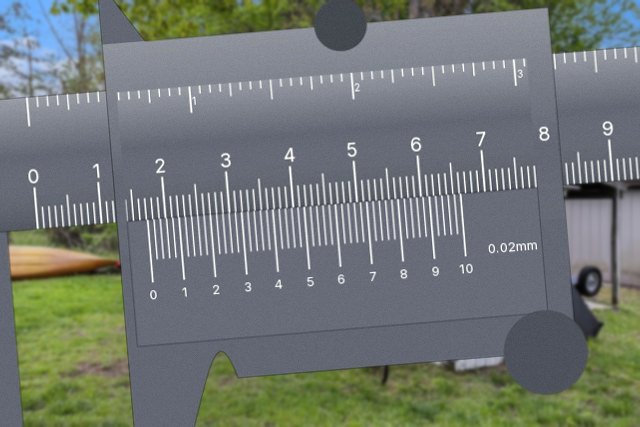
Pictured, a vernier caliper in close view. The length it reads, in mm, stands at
17.2 mm
